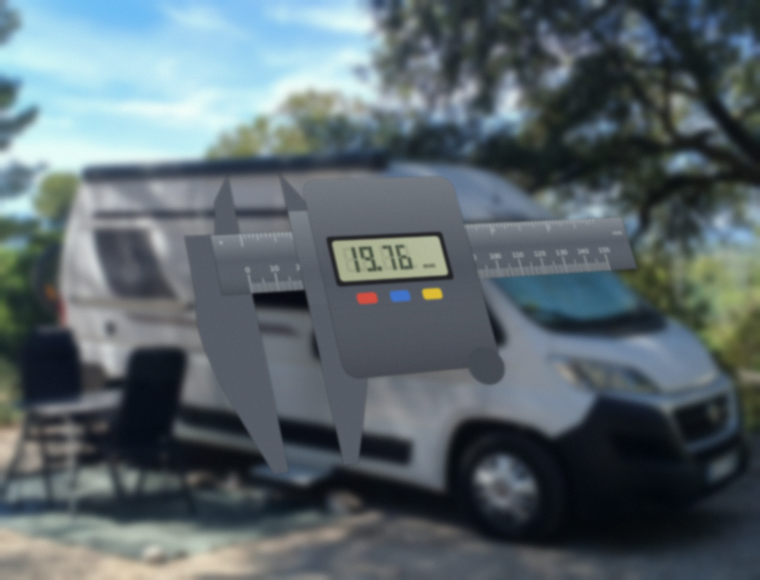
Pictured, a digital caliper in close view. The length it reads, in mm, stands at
19.76 mm
